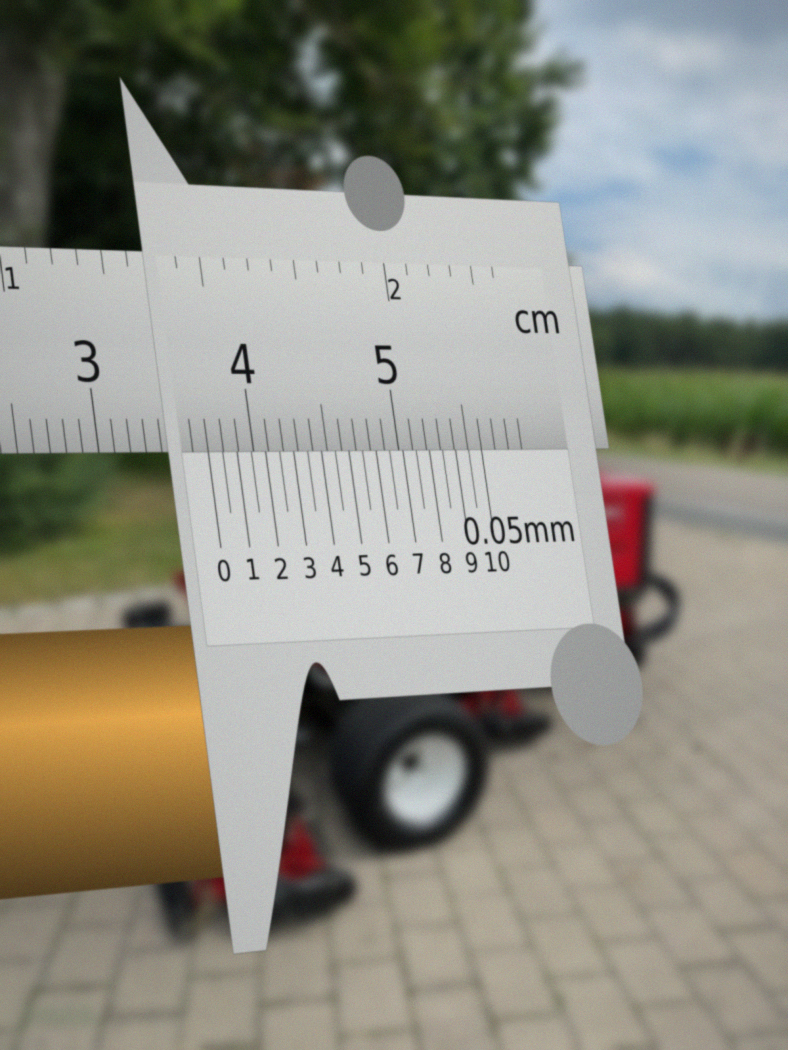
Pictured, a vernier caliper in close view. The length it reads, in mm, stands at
37.0 mm
